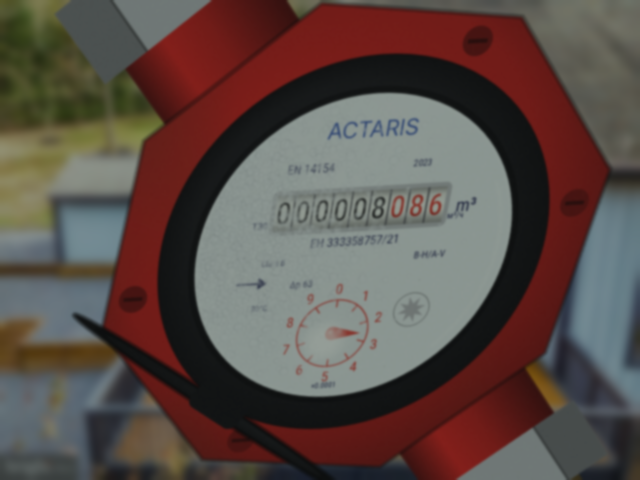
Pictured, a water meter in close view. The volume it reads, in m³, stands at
8.0862 m³
